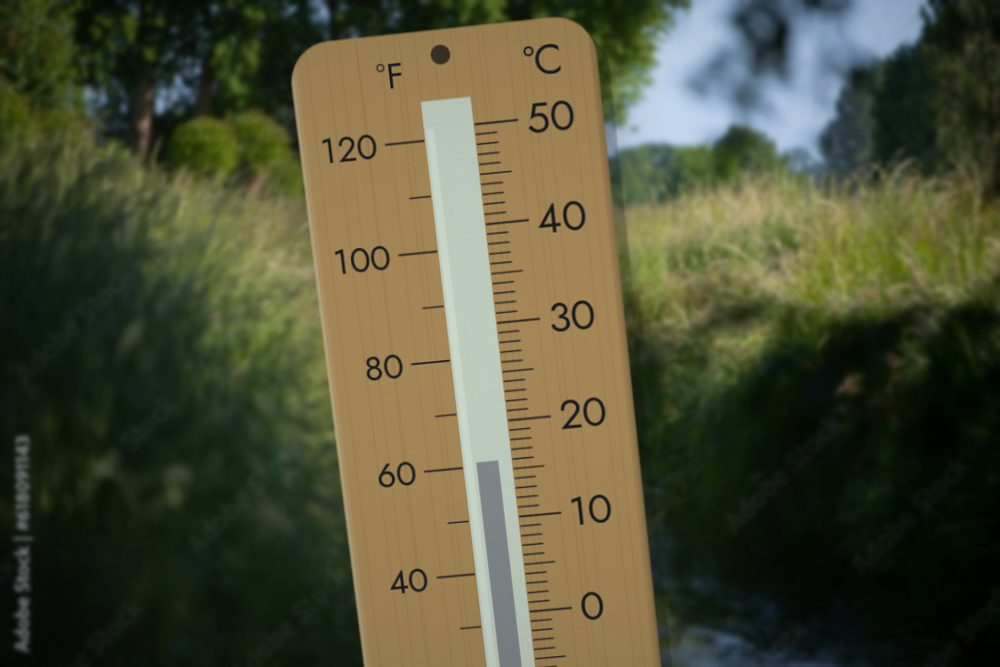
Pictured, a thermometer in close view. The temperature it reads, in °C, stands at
16 °C
